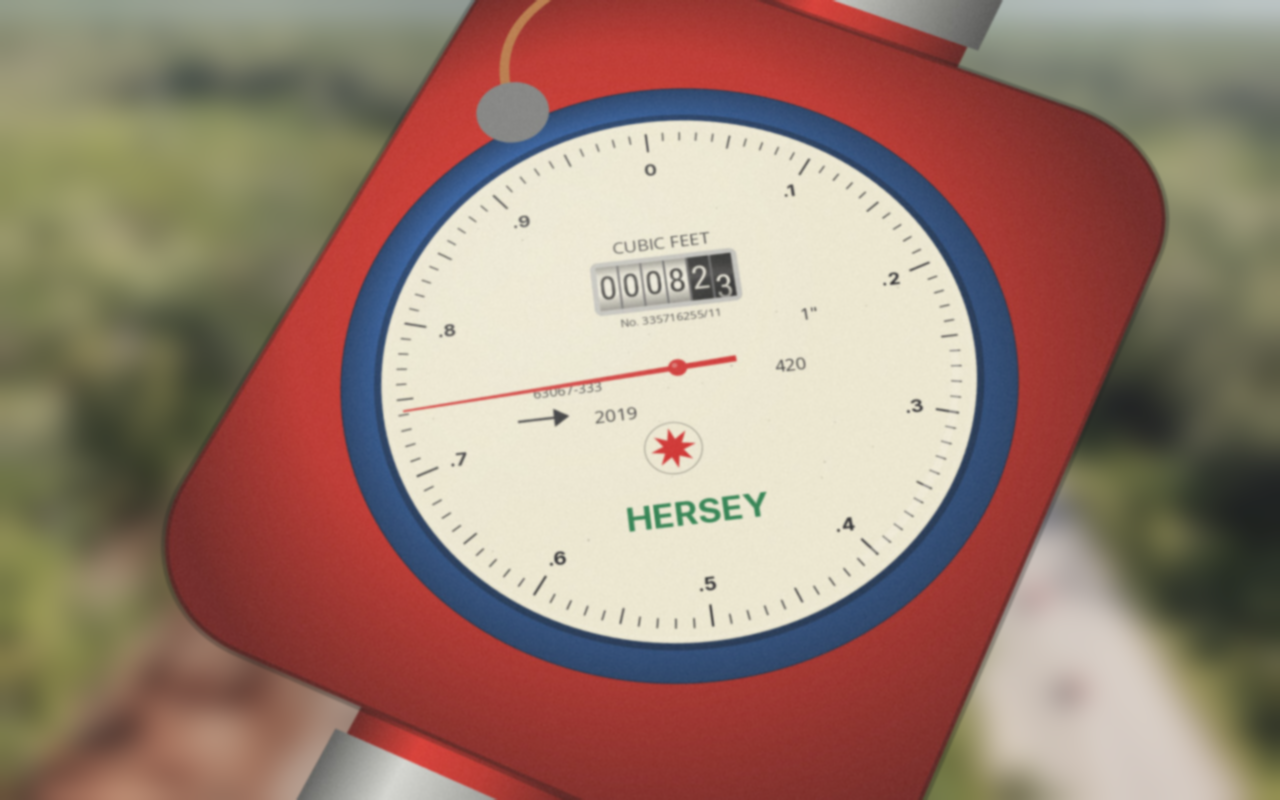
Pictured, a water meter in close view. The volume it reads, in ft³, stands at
822.74 ft³
